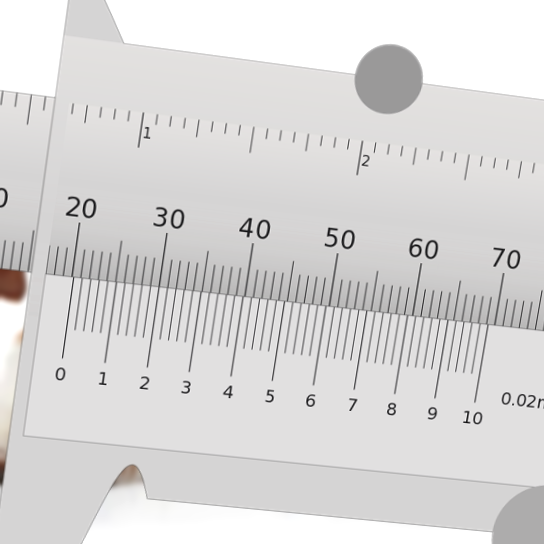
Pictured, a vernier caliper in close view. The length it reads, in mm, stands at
20.2 mm
